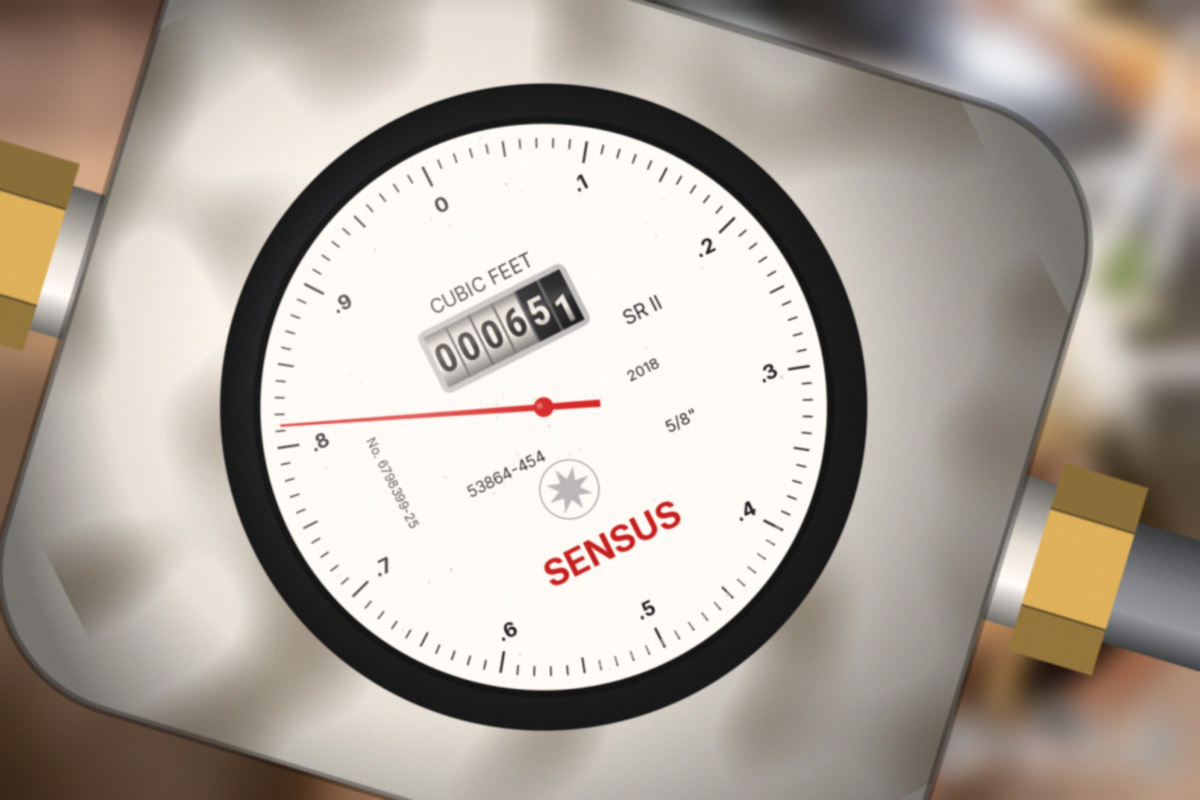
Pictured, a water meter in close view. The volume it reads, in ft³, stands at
650.81 ft³
